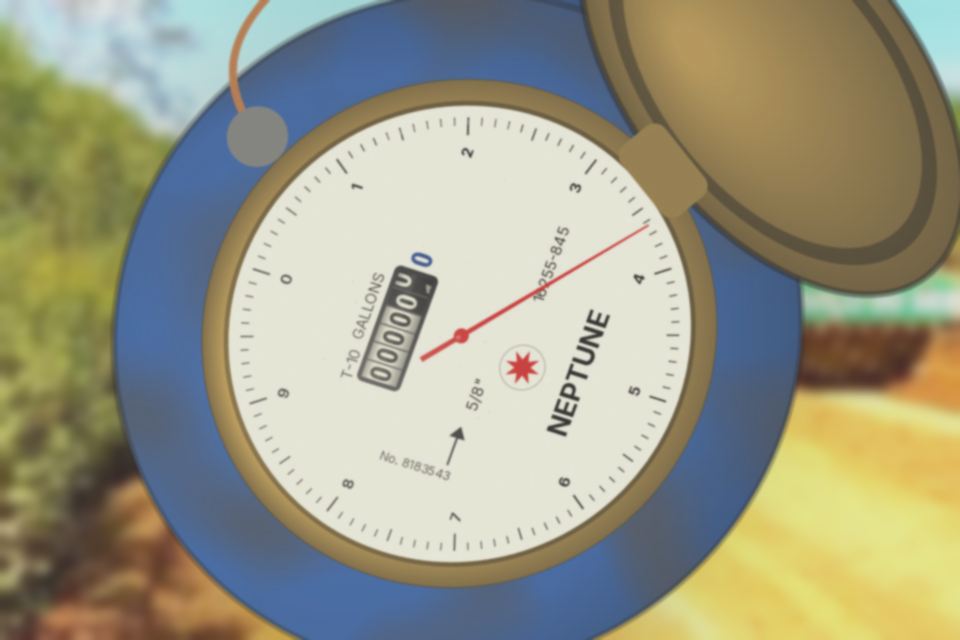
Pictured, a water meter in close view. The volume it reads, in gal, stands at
3.6 gal
